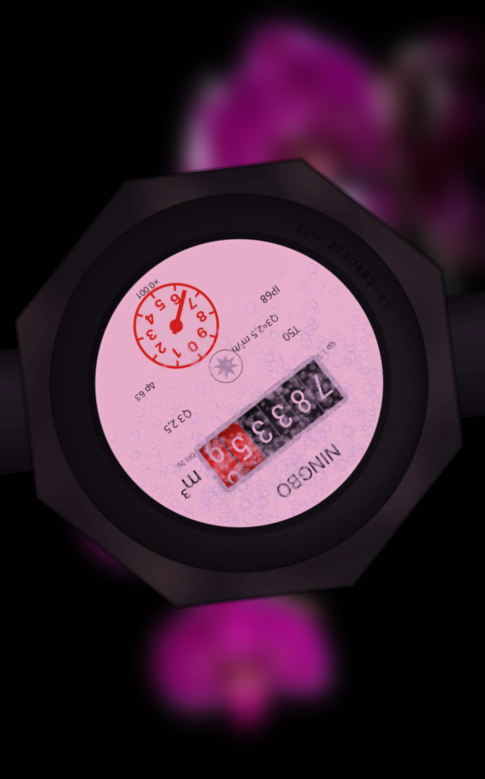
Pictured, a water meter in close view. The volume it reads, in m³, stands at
7833.586 m³
